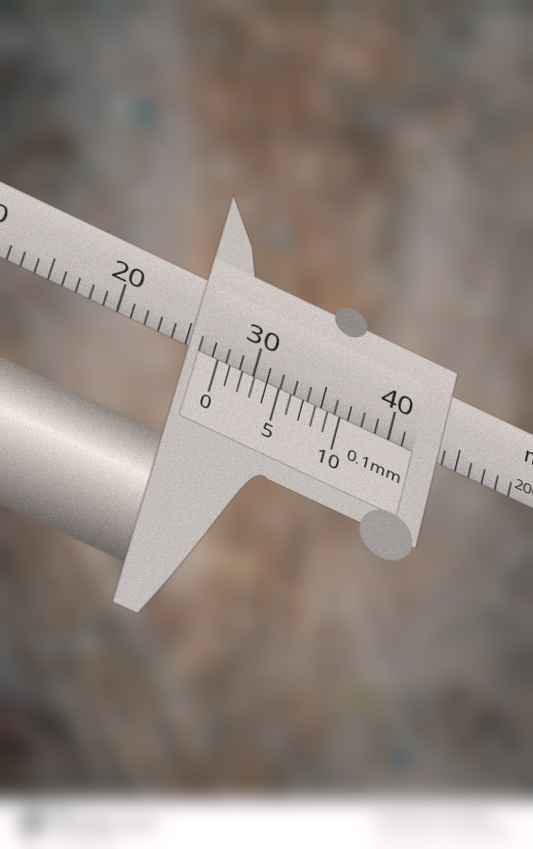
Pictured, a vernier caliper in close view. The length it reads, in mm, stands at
27.4 mm
